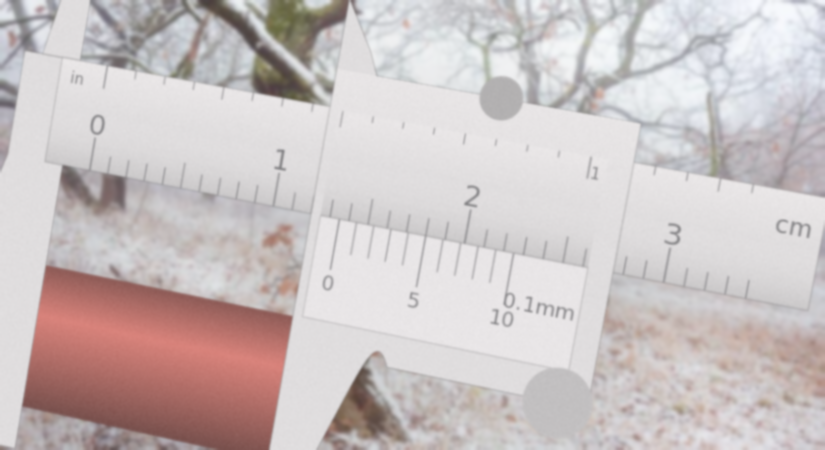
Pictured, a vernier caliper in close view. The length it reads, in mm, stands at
13.5 mm
